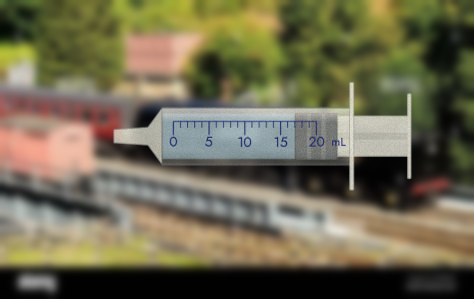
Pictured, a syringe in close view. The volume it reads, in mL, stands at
17 mL
